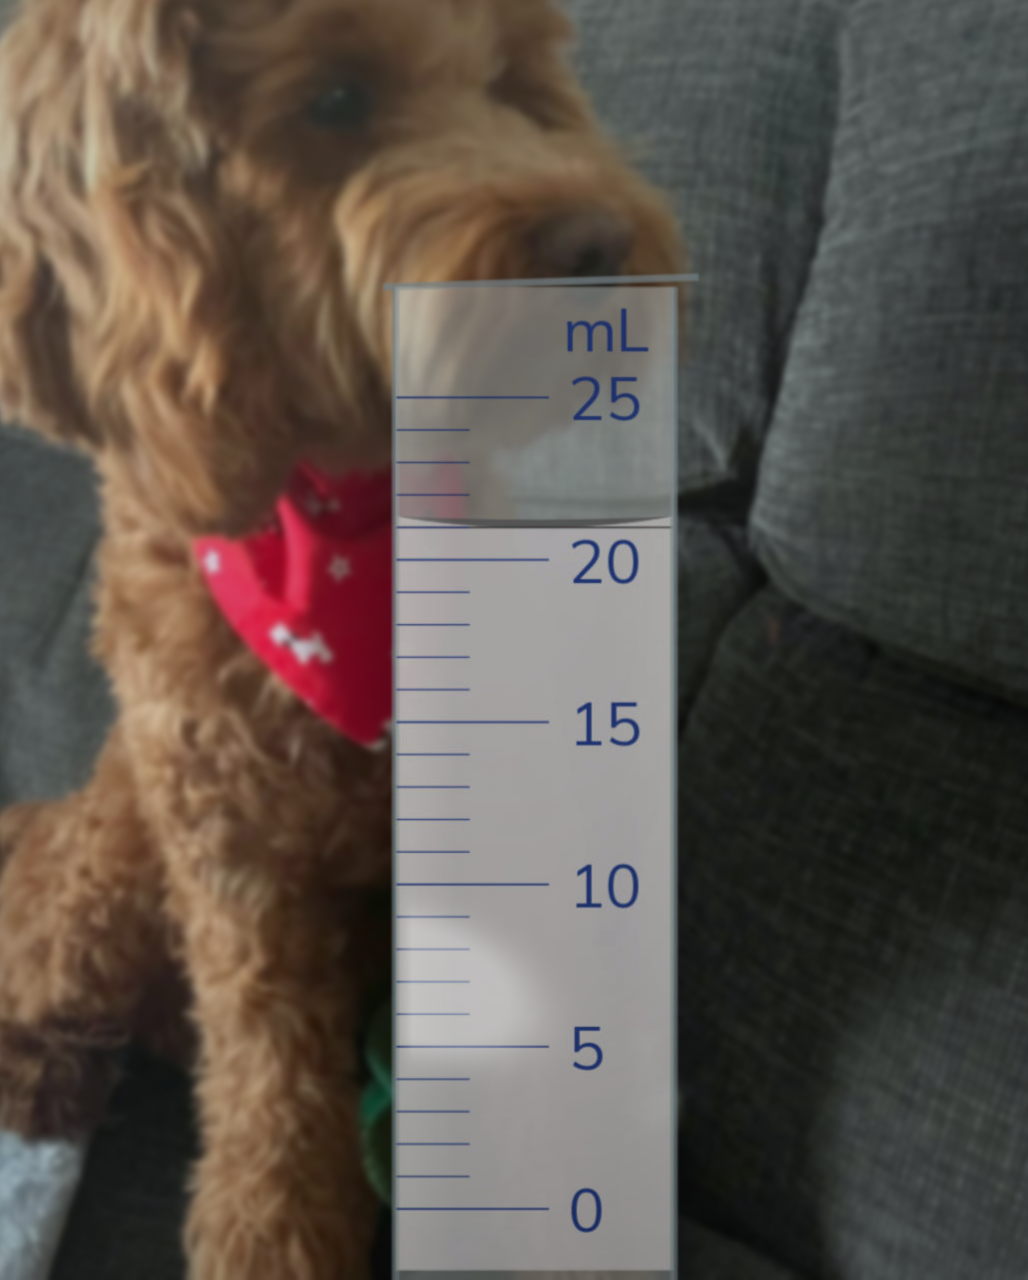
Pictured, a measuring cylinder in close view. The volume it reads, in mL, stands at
21 mL
